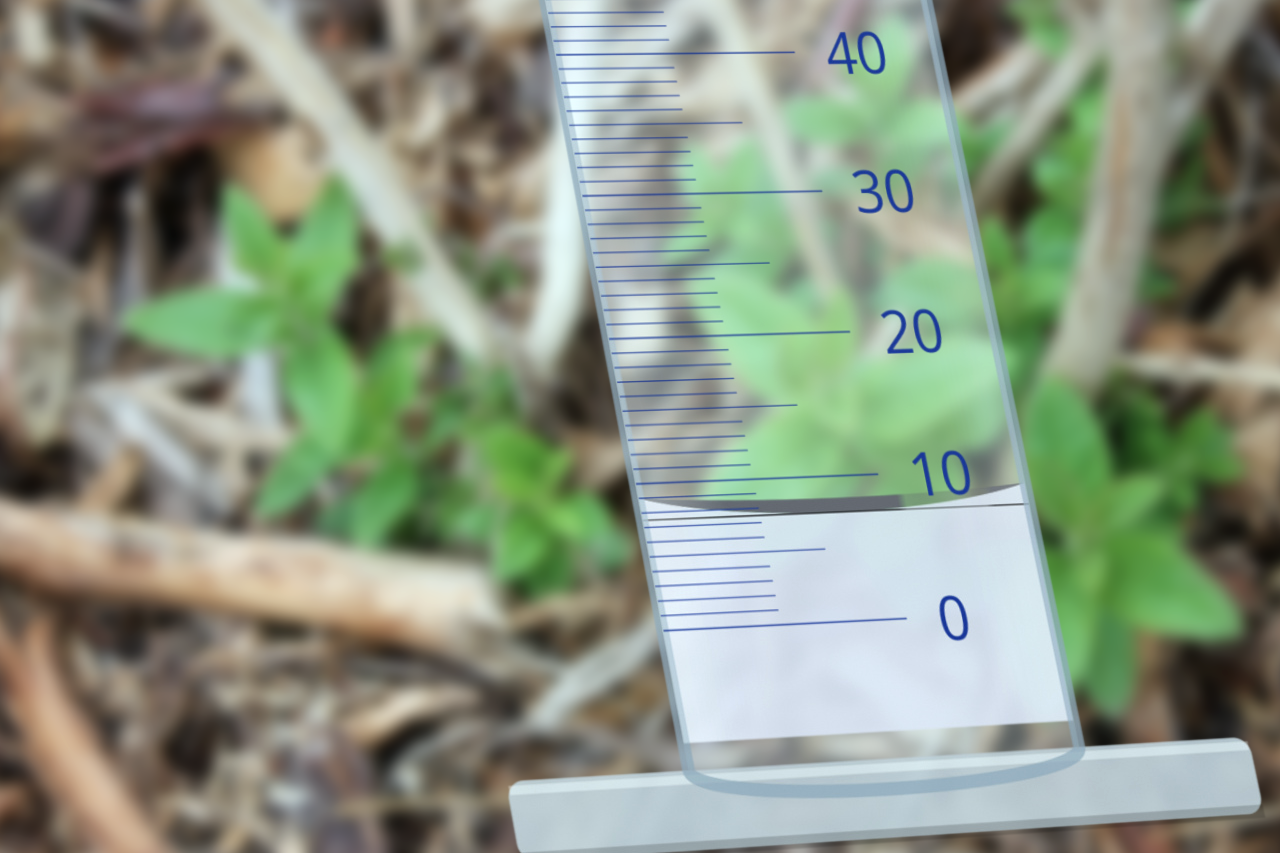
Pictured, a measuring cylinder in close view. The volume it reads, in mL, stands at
7.5 mL
